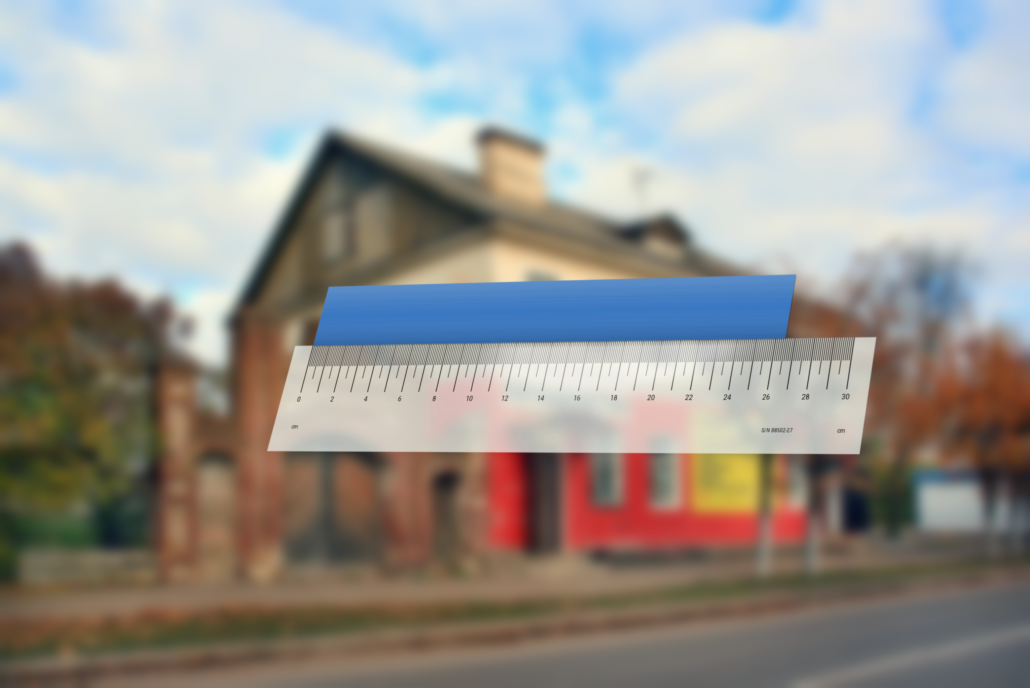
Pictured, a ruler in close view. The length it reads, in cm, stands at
26.5 cm
